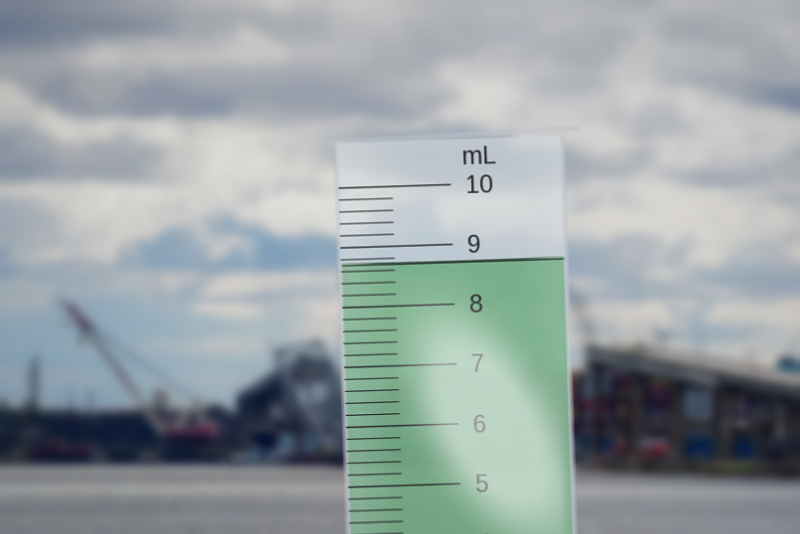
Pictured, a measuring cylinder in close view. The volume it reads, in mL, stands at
8.7 mL
